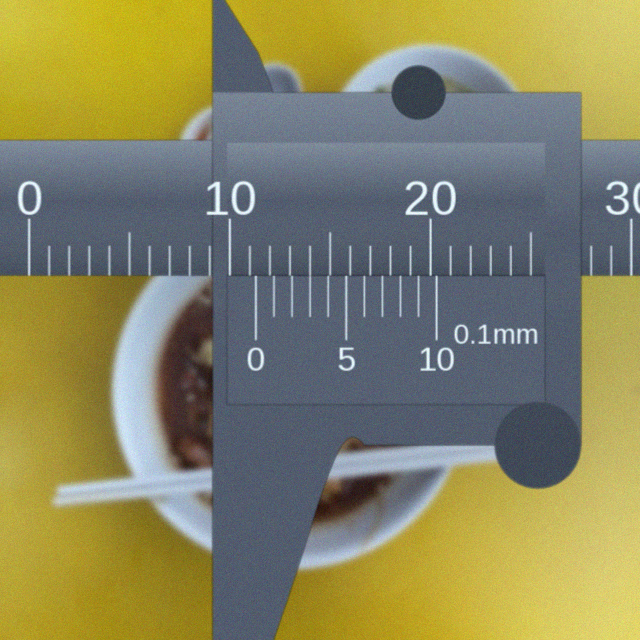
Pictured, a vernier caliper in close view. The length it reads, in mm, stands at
11.3 mm
